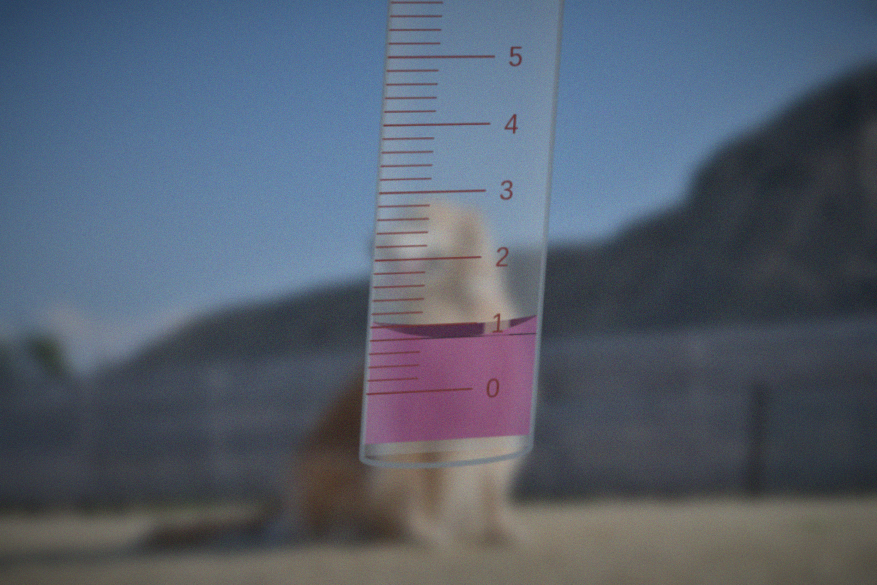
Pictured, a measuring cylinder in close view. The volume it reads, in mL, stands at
0.8 mL
